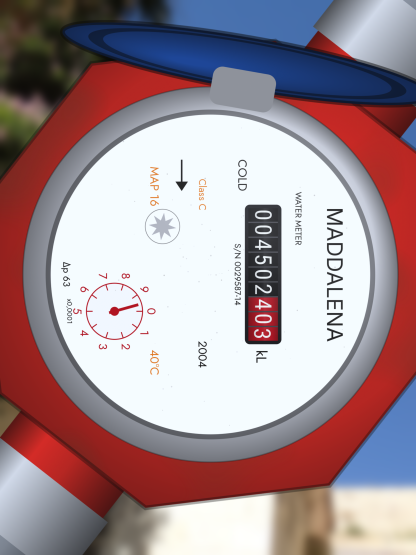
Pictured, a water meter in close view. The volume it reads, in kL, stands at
4502.4029 kL
